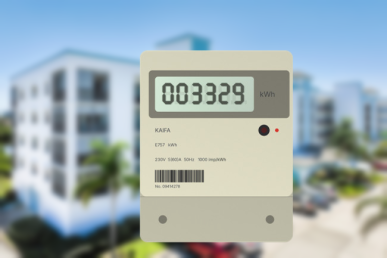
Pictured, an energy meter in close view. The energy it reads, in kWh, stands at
3329 kWh
